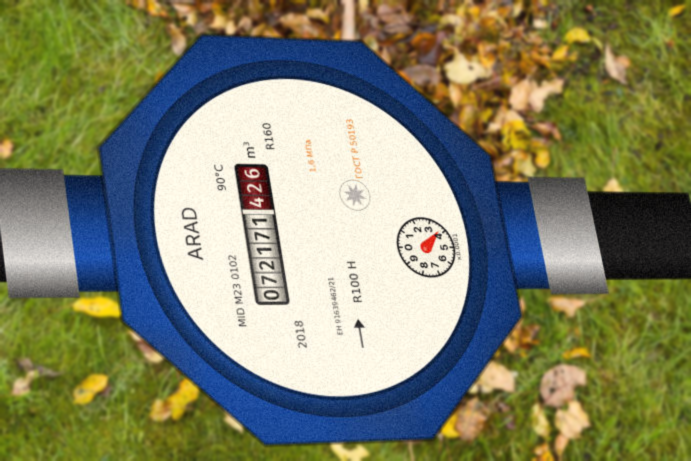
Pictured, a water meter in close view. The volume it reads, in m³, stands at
72171.4263 m³
